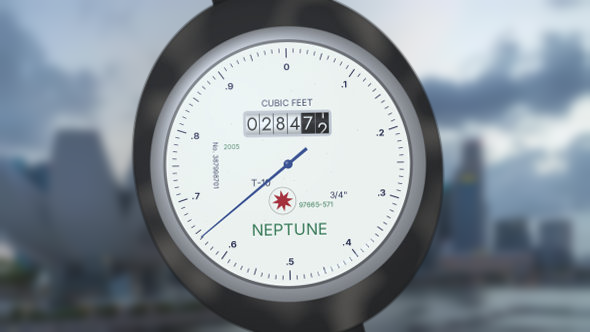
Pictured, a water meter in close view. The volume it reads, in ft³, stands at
28471.64 ft³
